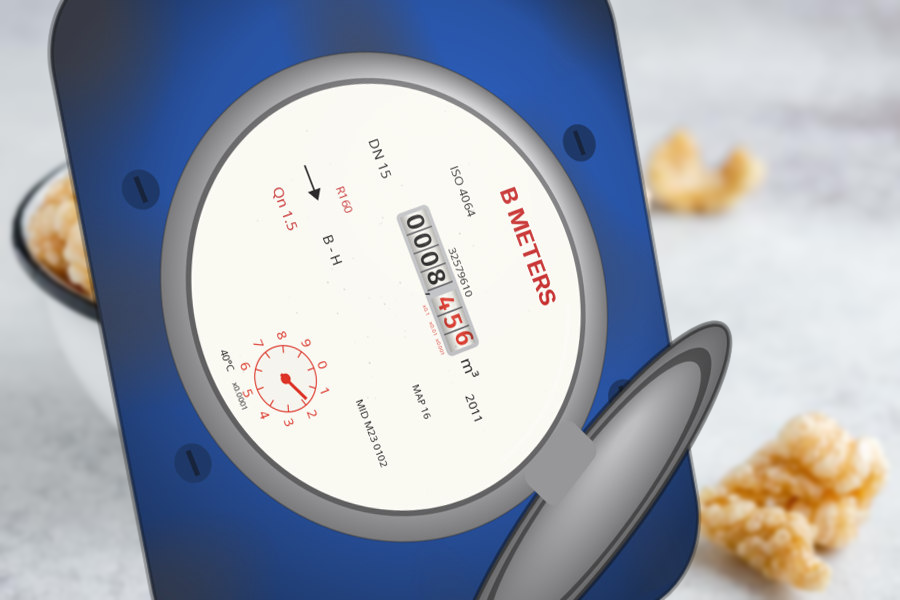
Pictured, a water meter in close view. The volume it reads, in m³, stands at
8.4561 m³
